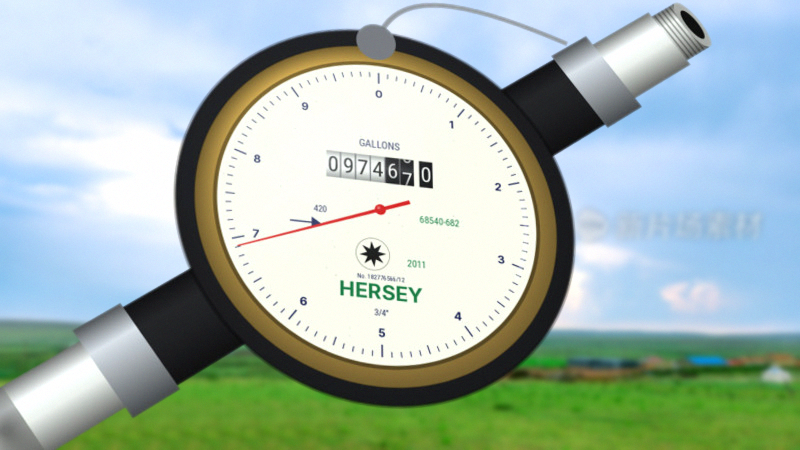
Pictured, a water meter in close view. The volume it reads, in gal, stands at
974666.9 gal
